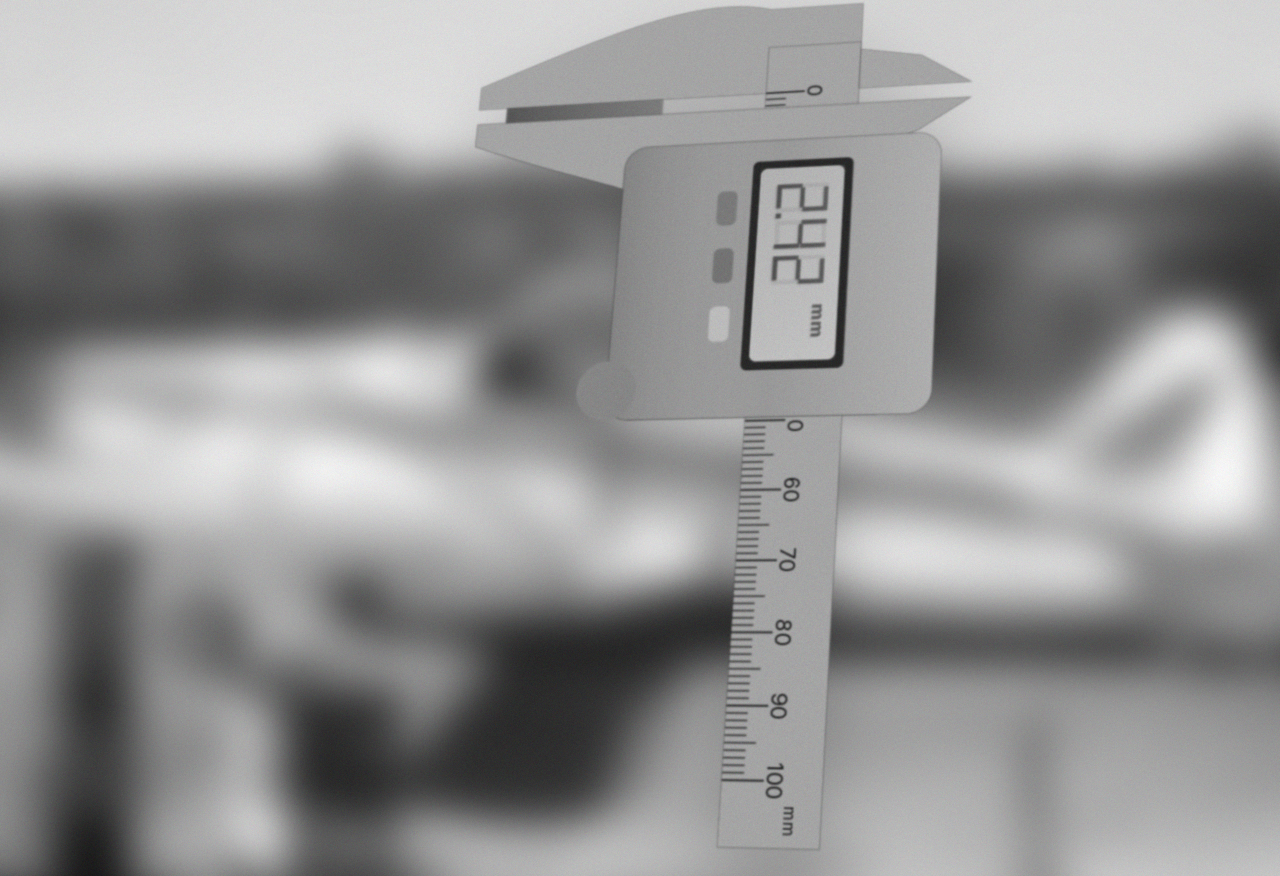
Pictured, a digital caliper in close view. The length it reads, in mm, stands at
2.42 mm
